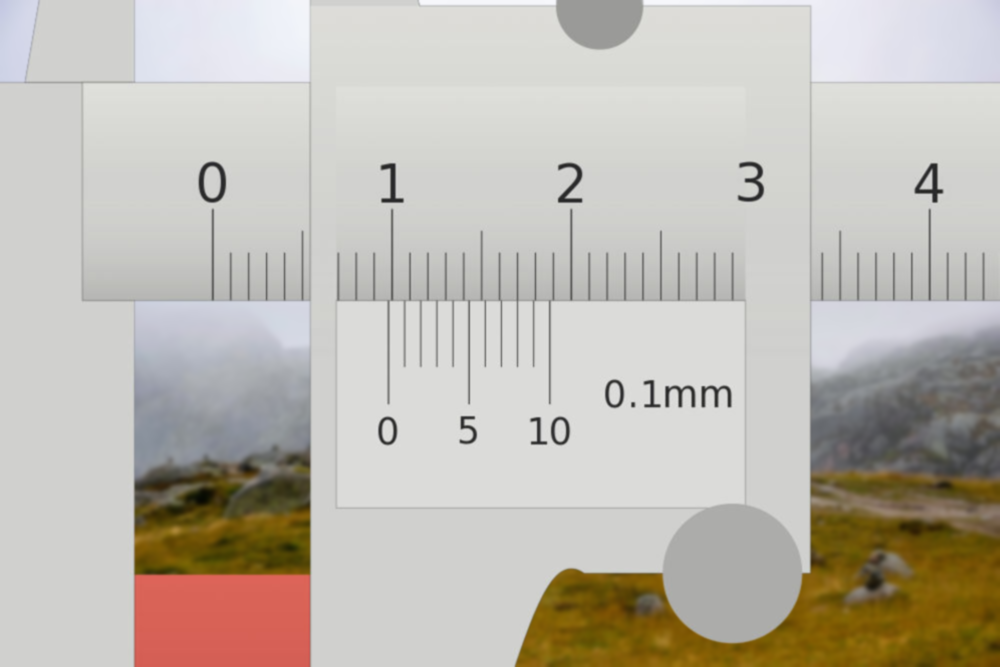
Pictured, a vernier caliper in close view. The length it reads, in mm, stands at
9.8 mm
